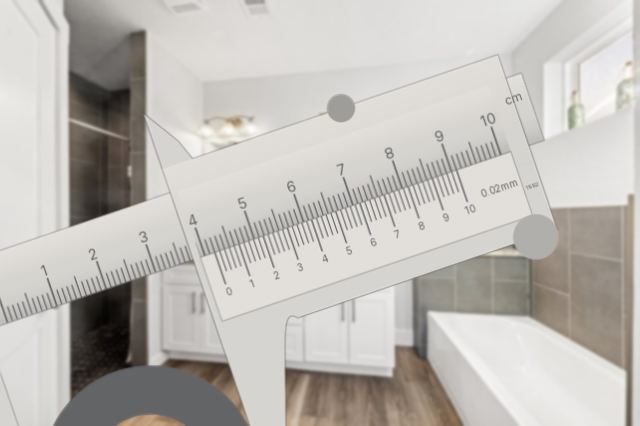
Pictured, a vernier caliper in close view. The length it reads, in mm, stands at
42.0 mm
